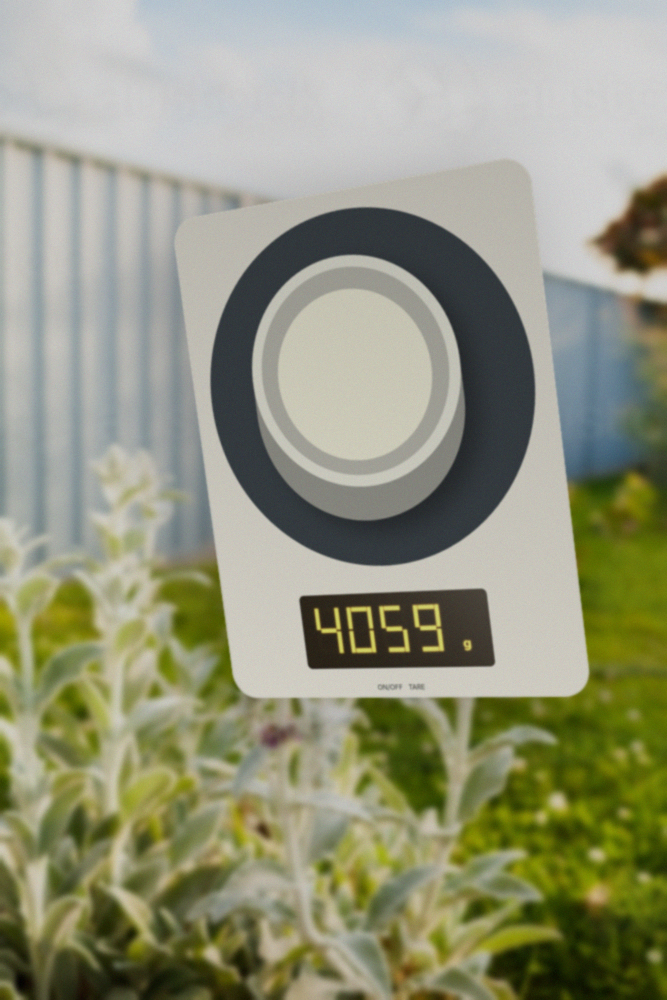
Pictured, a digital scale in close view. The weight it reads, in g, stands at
4059 g
